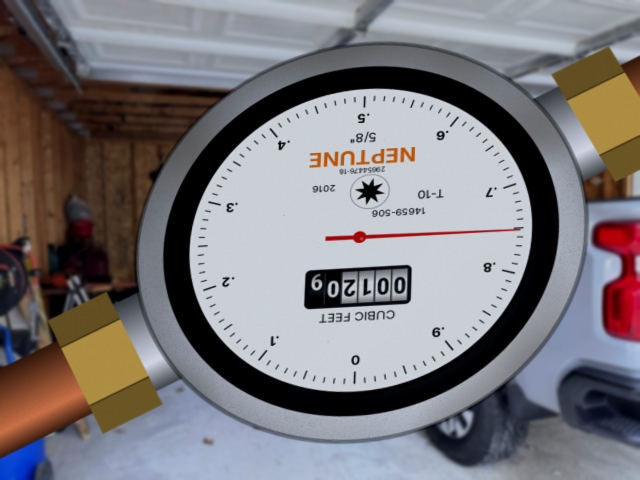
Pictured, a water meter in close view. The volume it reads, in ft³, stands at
1208.75 ft³
